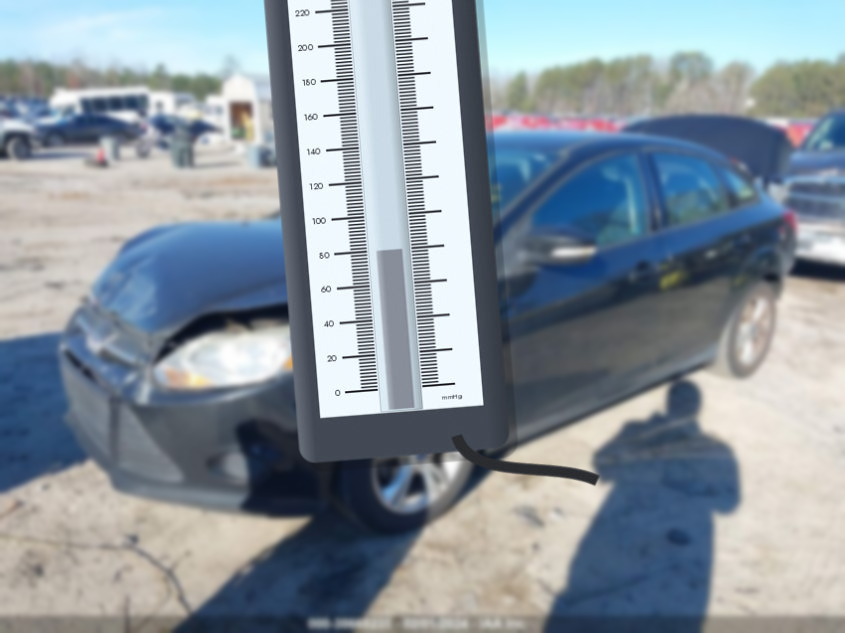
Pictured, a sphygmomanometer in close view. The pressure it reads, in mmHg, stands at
80 mmHg
